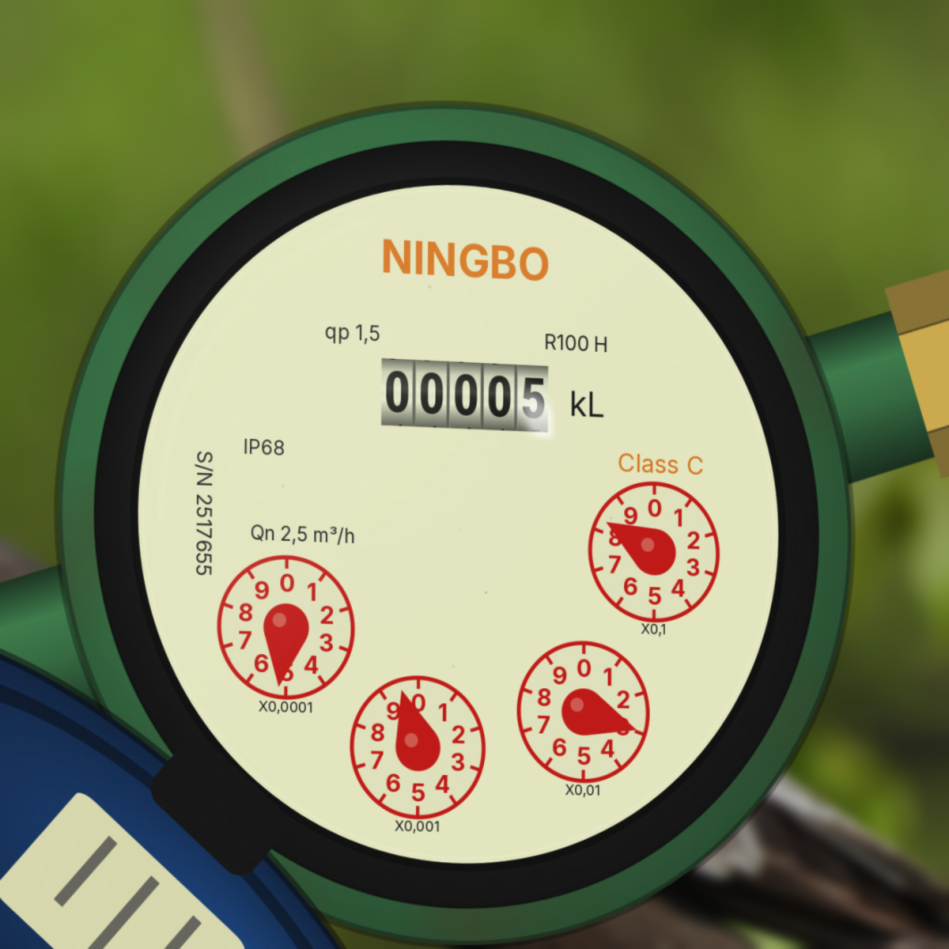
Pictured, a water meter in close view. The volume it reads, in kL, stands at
5.8295 kL
